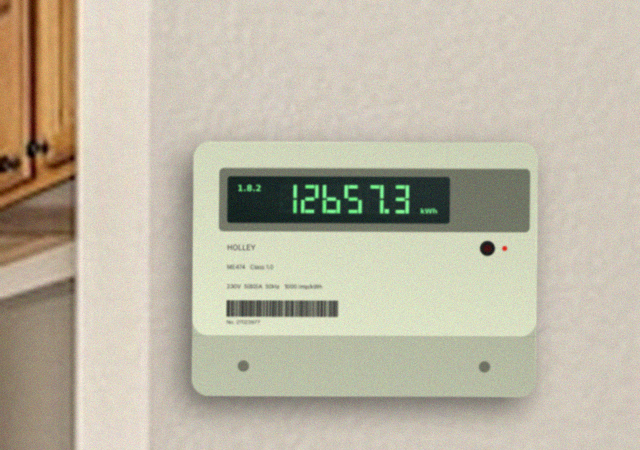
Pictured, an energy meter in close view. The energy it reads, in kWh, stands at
12657.3 kWh
